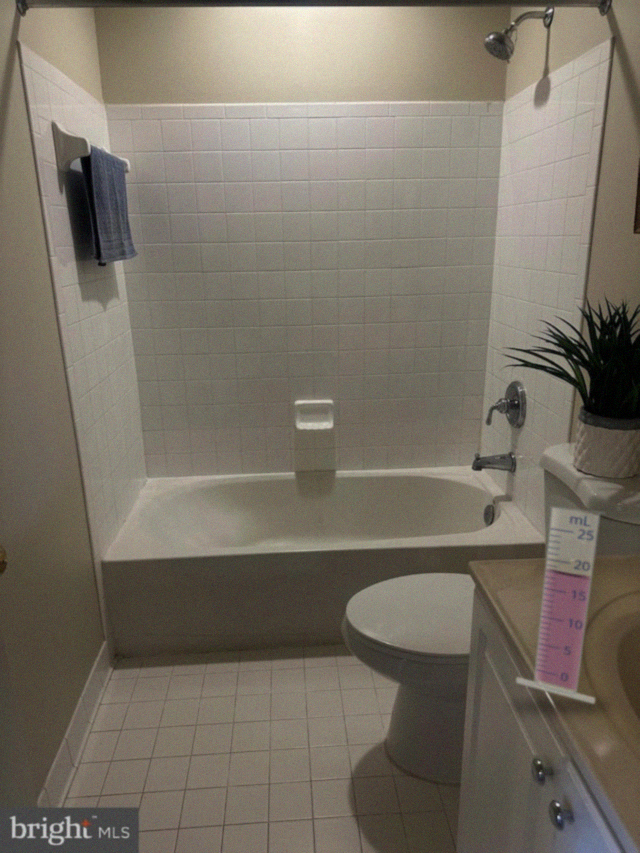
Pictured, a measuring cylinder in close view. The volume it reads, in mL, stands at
18 mL
